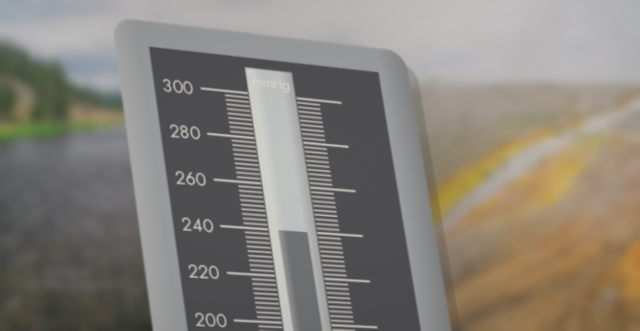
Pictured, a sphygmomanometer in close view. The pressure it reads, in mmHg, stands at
240 mmHg
